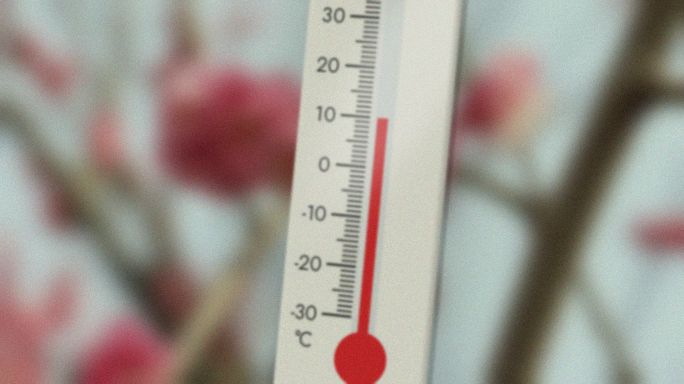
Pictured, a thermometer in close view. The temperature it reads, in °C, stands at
10 °C
